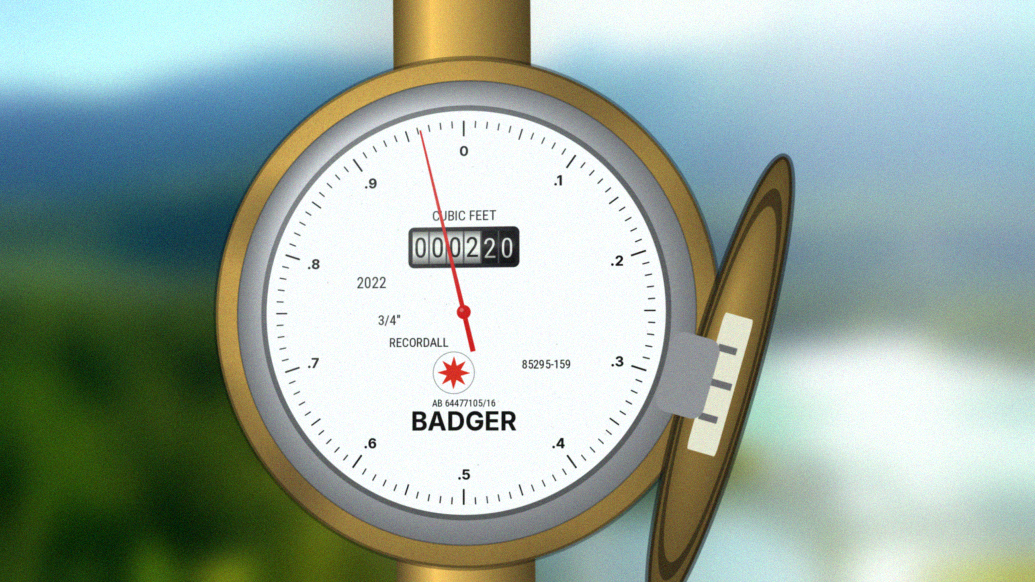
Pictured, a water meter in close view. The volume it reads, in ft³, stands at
219.96 ft³
